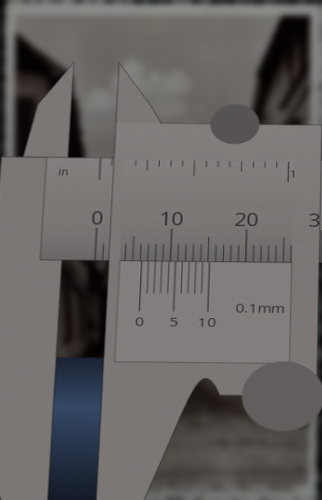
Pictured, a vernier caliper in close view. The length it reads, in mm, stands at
6.2 mm
